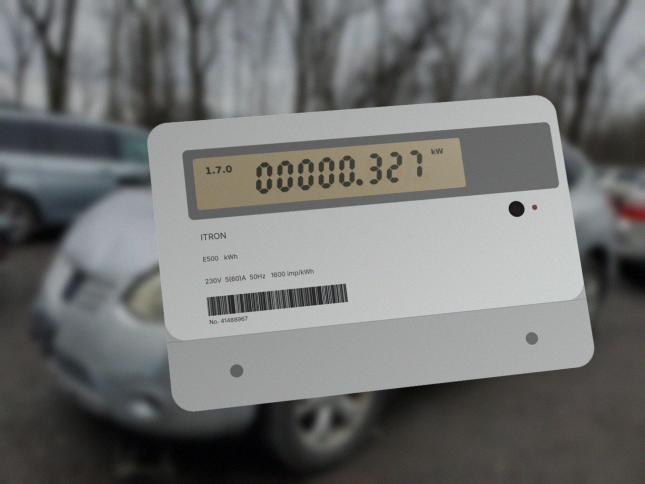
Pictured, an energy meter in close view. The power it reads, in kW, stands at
0.327 kW
